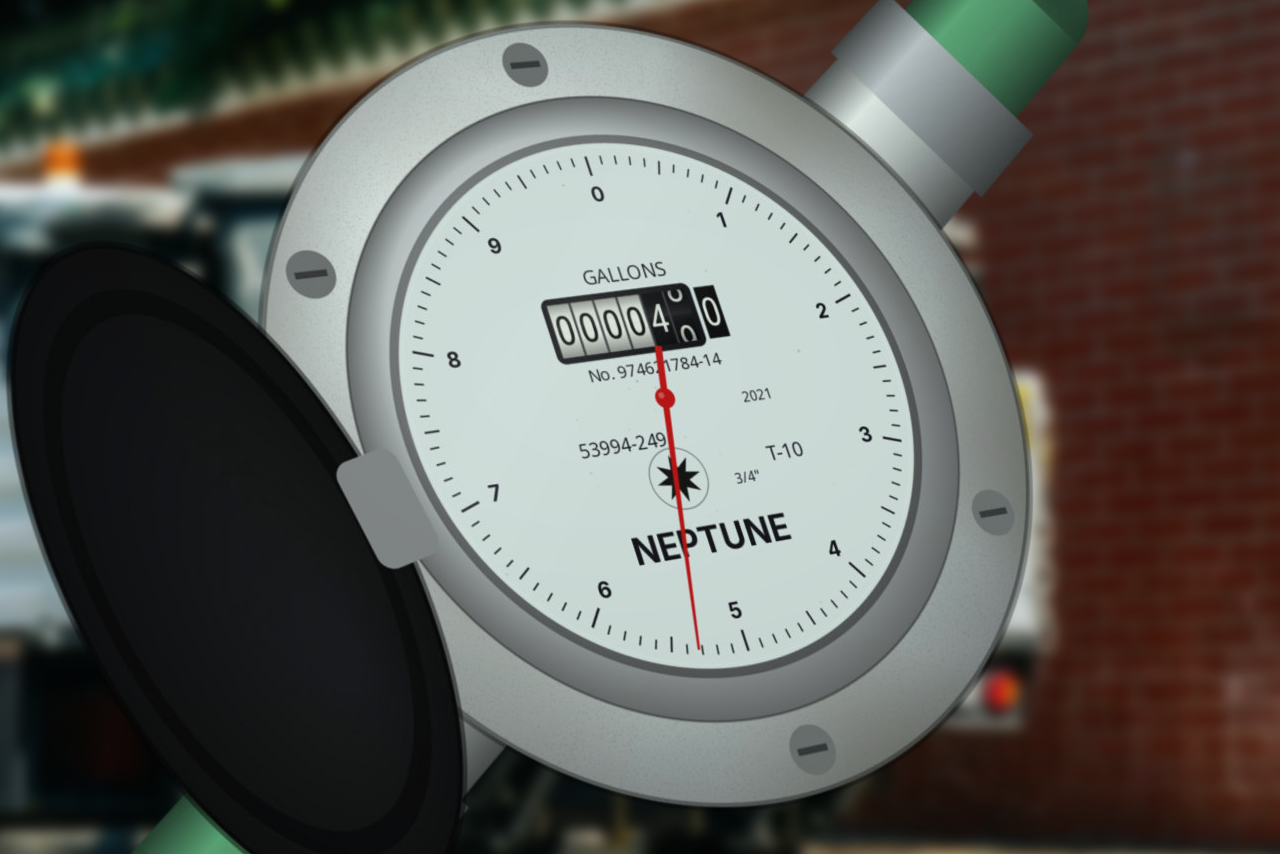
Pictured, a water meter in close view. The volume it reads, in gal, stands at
485.3 gal
